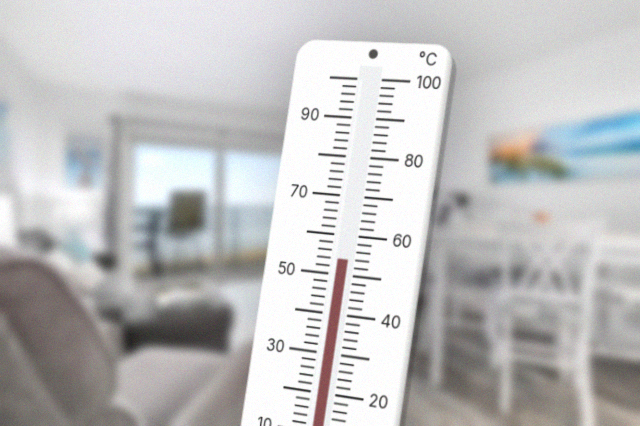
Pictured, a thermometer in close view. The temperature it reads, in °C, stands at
54 °C
